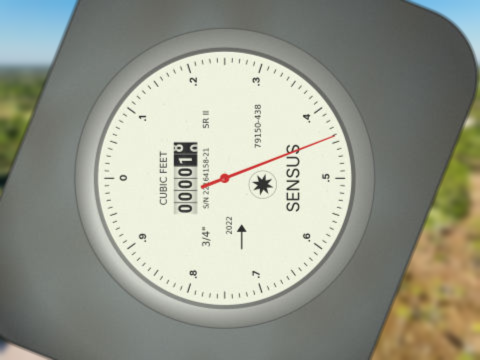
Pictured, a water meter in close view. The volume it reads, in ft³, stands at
18.44 ft³
